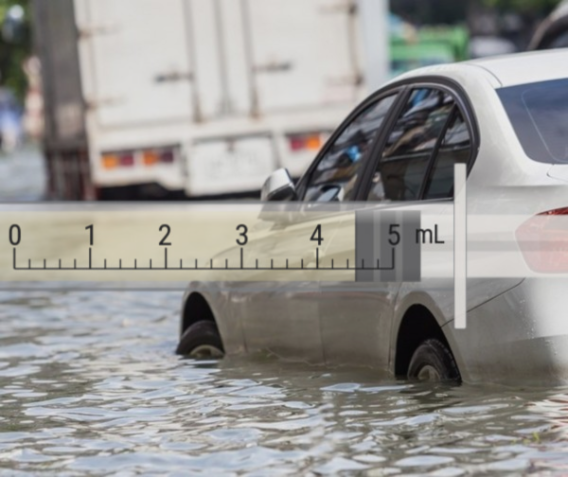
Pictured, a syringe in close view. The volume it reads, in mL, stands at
4.5 mL
